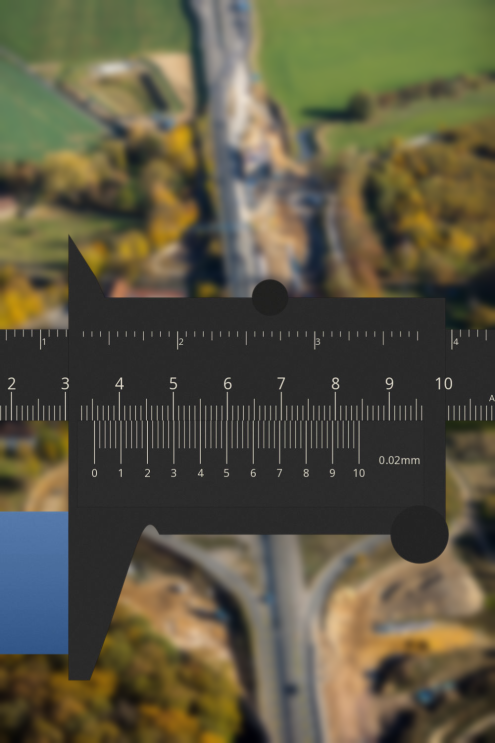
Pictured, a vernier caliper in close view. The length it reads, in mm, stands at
35.4 mm
